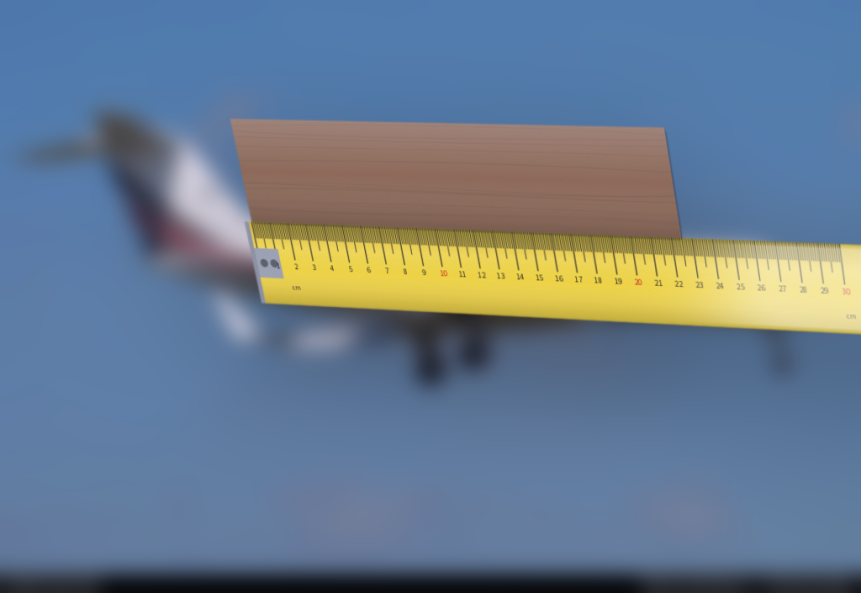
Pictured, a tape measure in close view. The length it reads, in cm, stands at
22.5 cm
